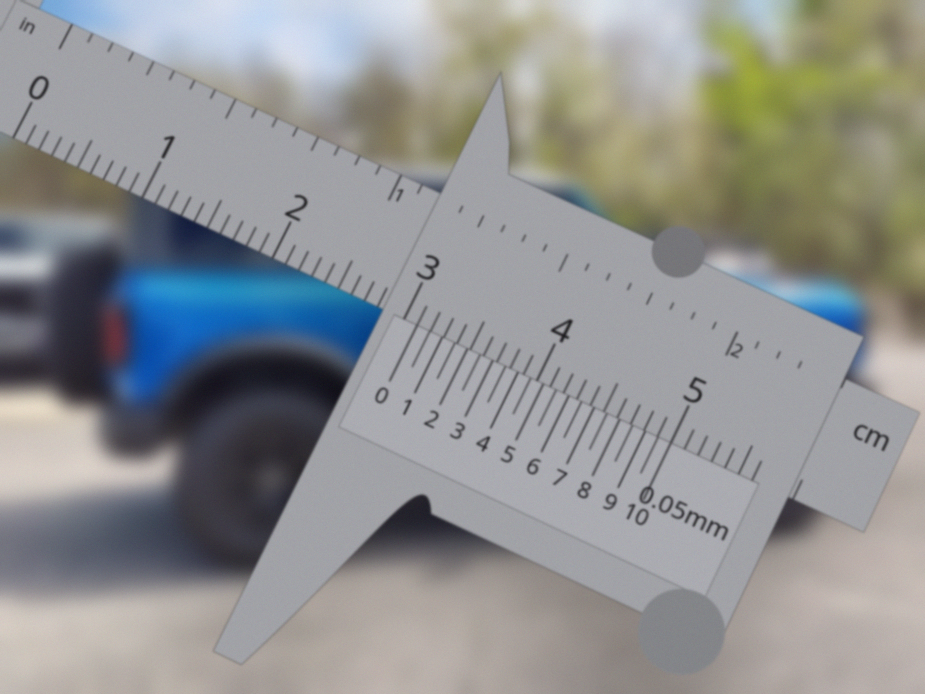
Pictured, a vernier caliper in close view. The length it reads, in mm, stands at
31.0 mm
